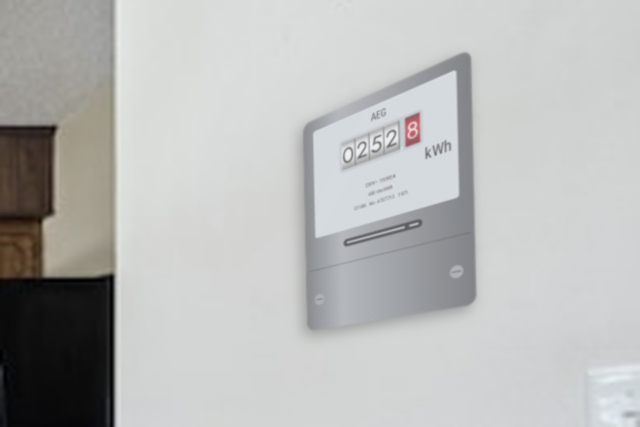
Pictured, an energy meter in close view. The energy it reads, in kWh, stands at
252.8 kWh
